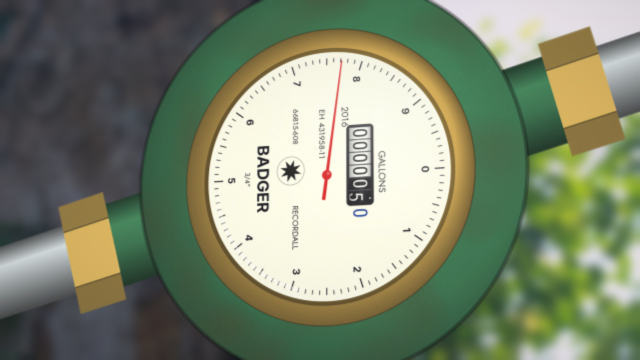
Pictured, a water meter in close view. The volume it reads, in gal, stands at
47.7 gal
